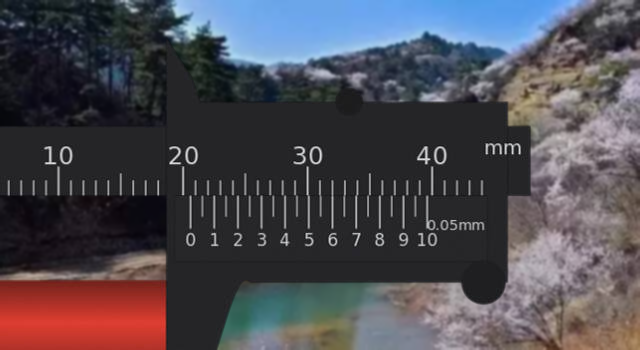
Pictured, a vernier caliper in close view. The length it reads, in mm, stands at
20.6 mm
